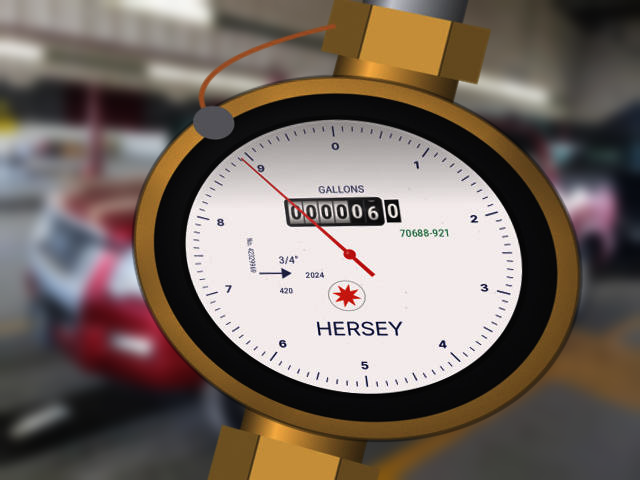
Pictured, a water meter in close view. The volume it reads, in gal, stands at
58.9 gal
